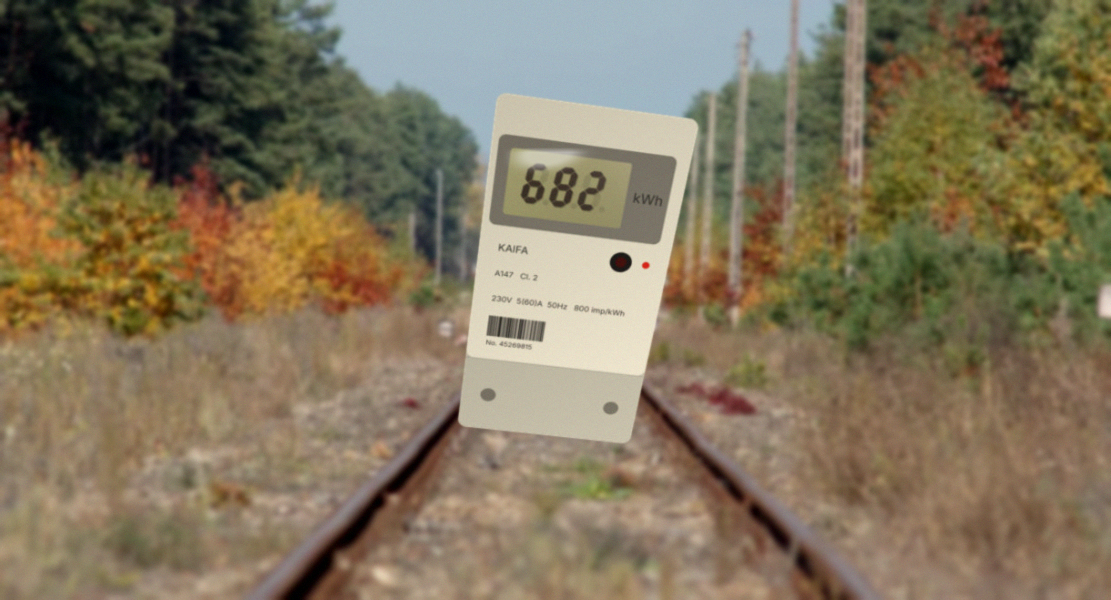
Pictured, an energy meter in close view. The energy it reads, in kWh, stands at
682 kWh
